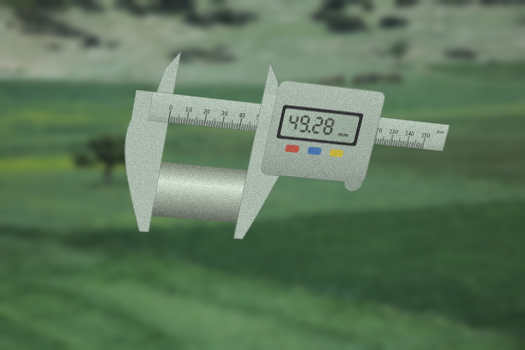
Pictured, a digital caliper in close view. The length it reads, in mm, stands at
49.28 mm
